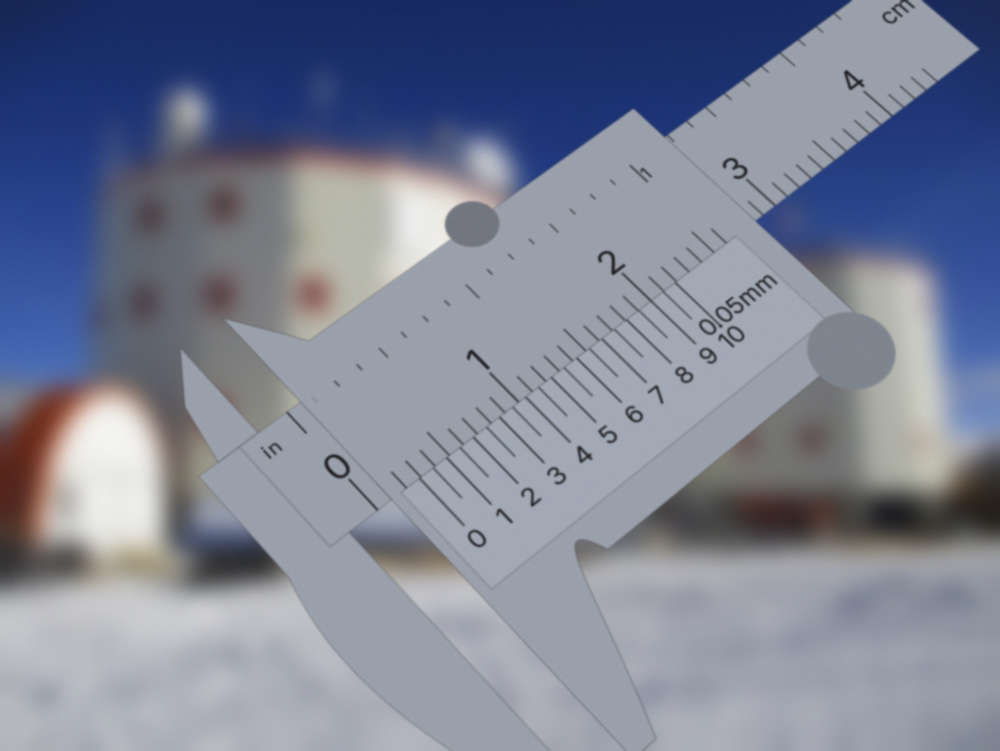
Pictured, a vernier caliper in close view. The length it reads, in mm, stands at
2.9 mm
